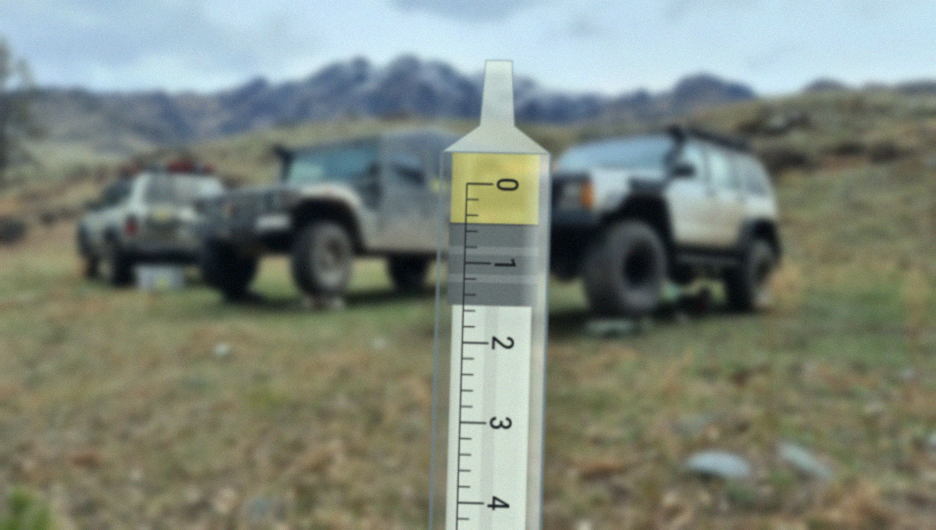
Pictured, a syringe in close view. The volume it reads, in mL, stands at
0.5 mL
